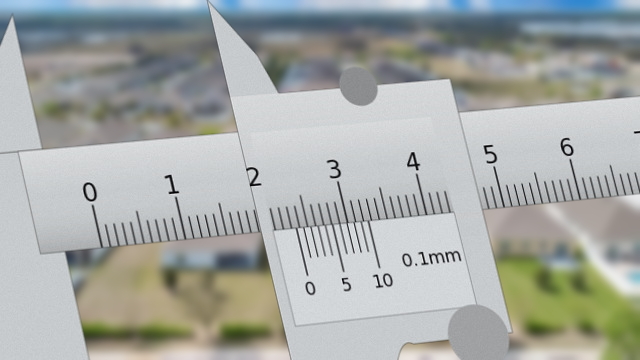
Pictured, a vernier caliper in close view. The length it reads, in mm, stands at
23.6 mm
